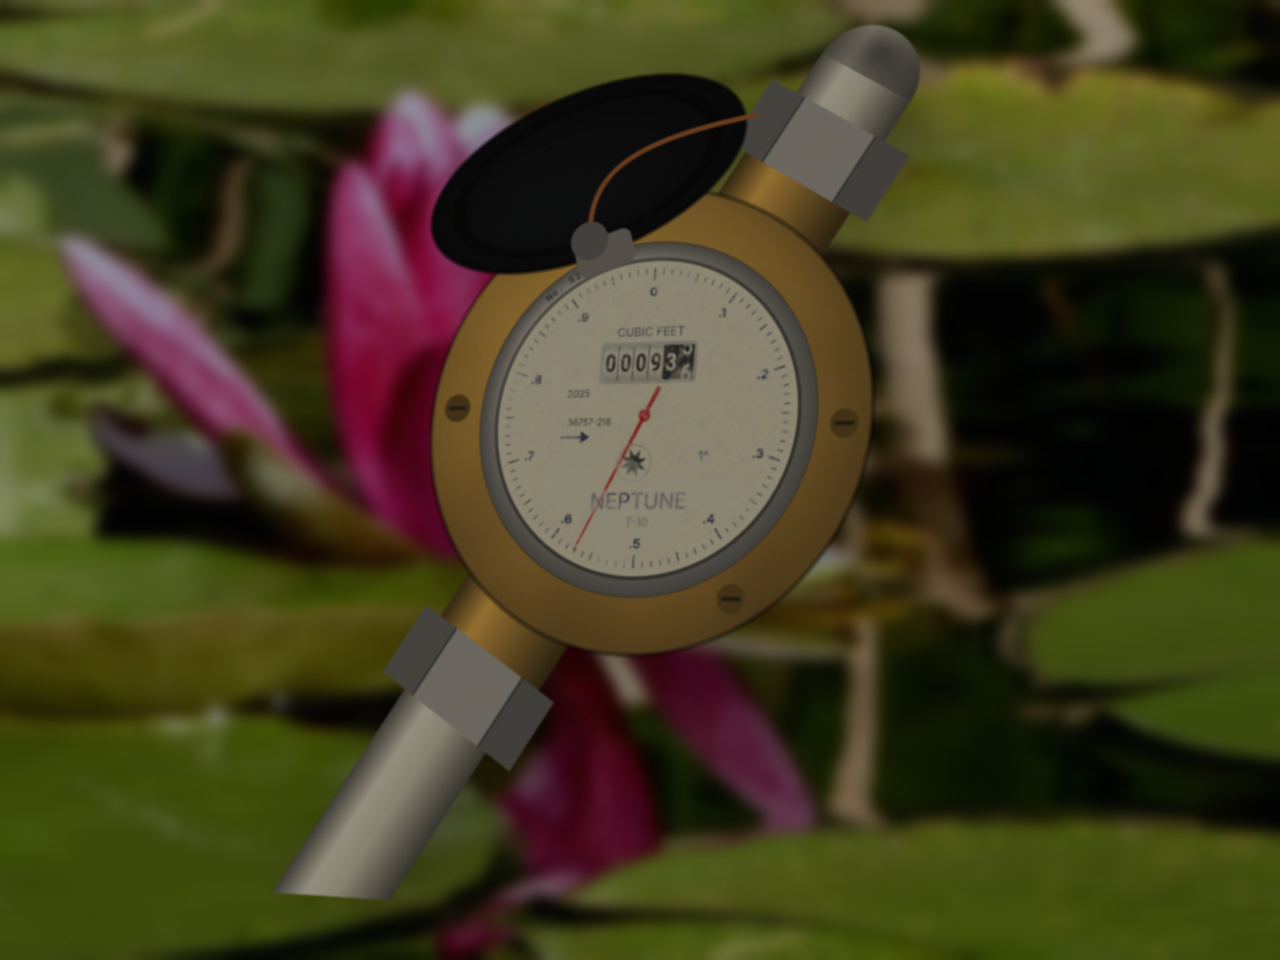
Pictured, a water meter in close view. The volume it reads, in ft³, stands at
935.57 ft³
